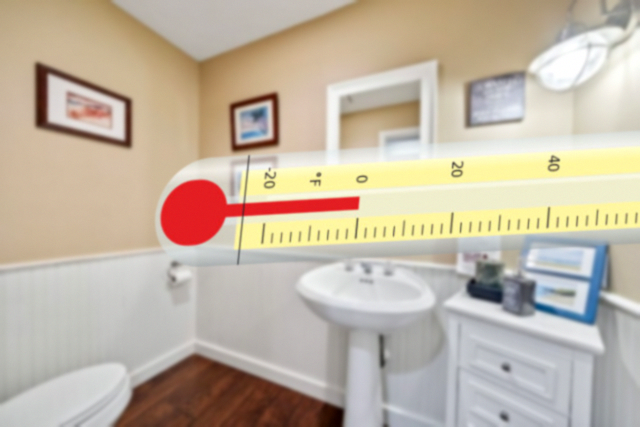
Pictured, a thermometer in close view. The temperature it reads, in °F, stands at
0 °F
